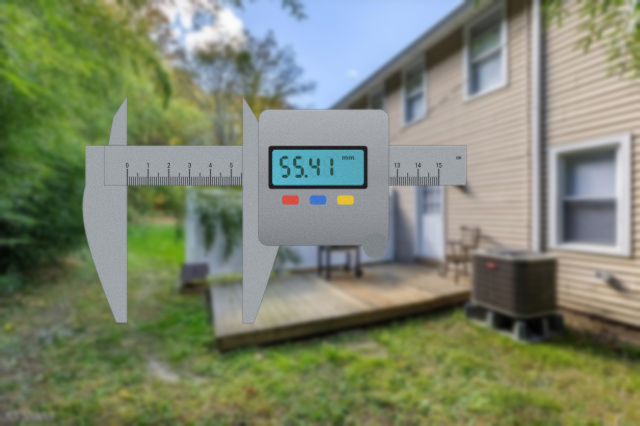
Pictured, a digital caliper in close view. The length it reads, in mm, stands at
55.41 mm
